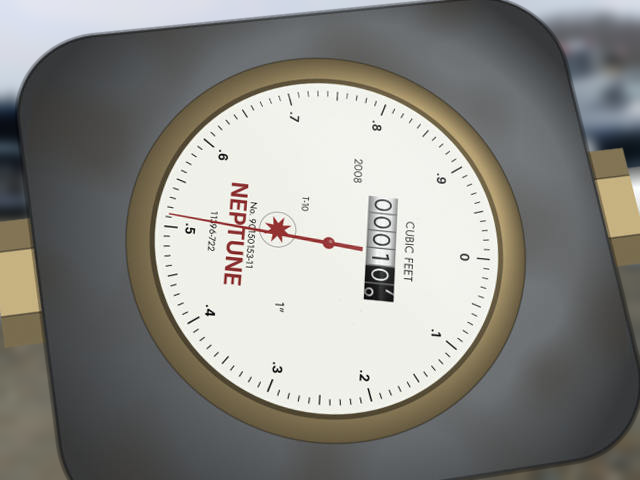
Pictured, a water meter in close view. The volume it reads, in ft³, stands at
107.51 ft³
